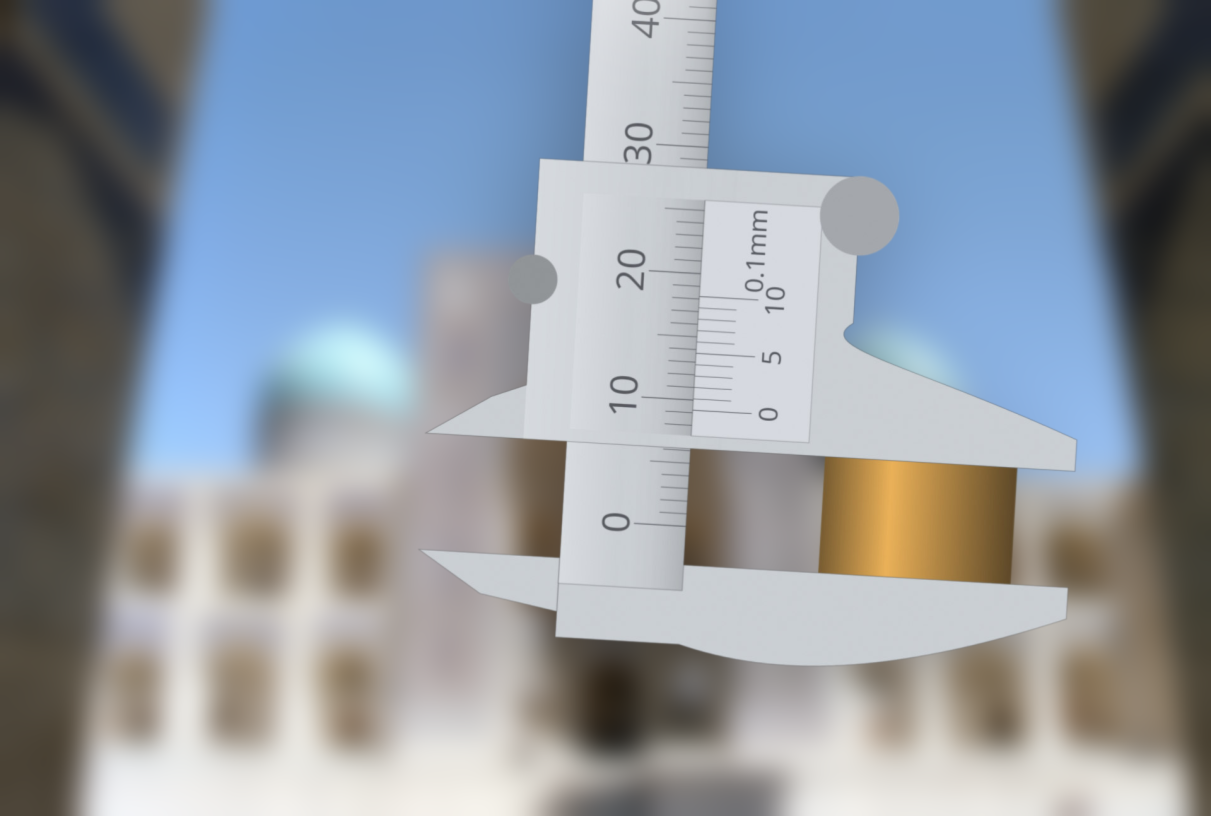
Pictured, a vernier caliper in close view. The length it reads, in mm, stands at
9.2 mm
